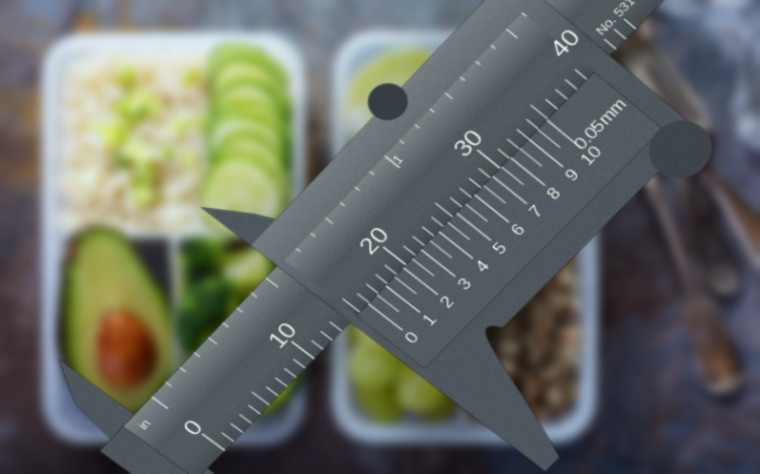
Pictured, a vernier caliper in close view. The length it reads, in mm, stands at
15.9 mm
